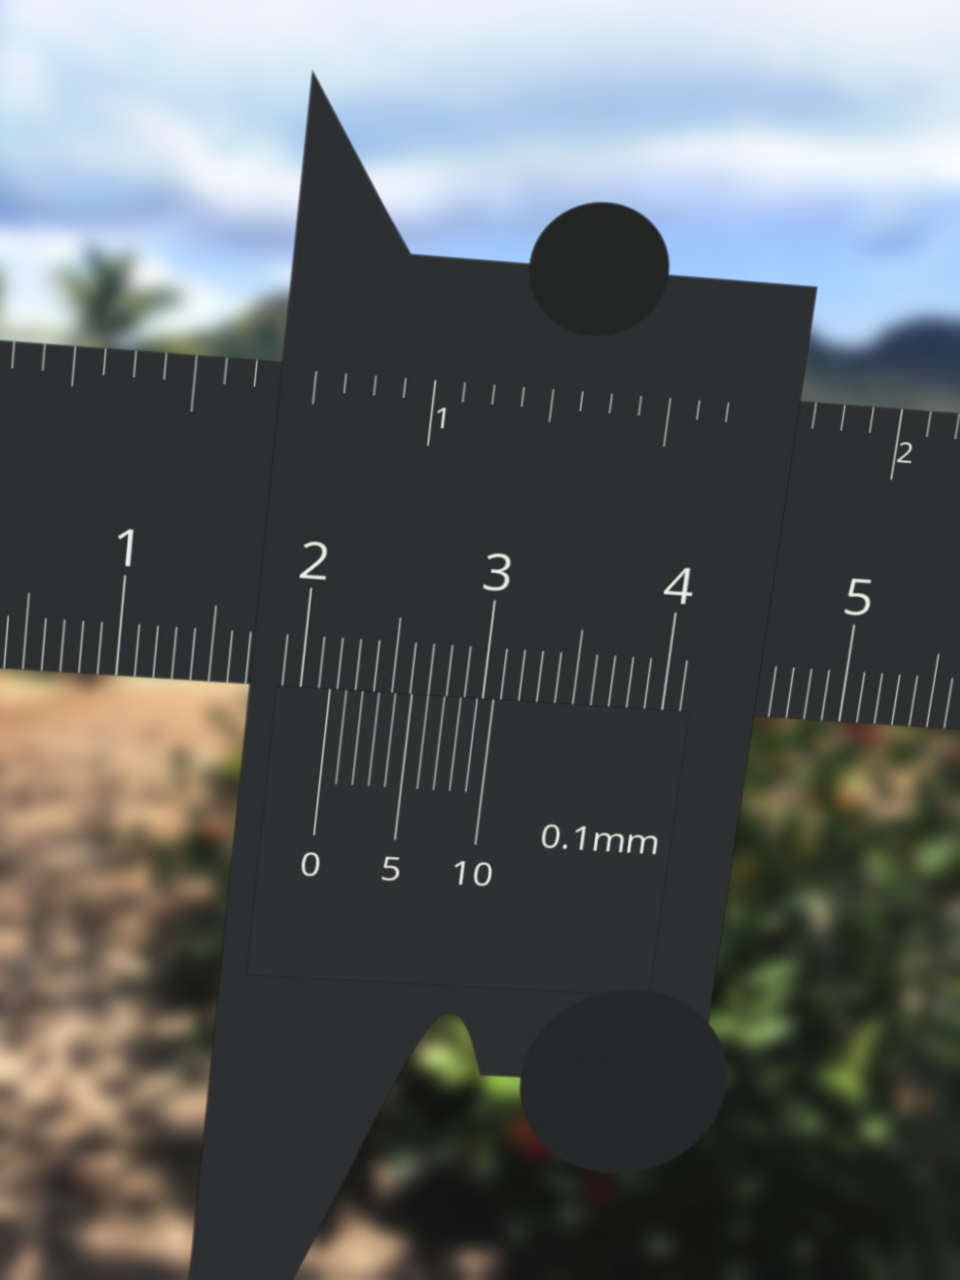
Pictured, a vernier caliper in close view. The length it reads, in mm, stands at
21.6 mm
